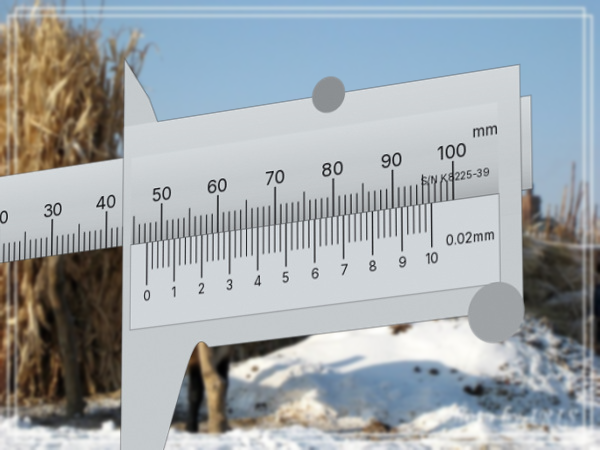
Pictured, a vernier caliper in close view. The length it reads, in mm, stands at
47.4 mm
